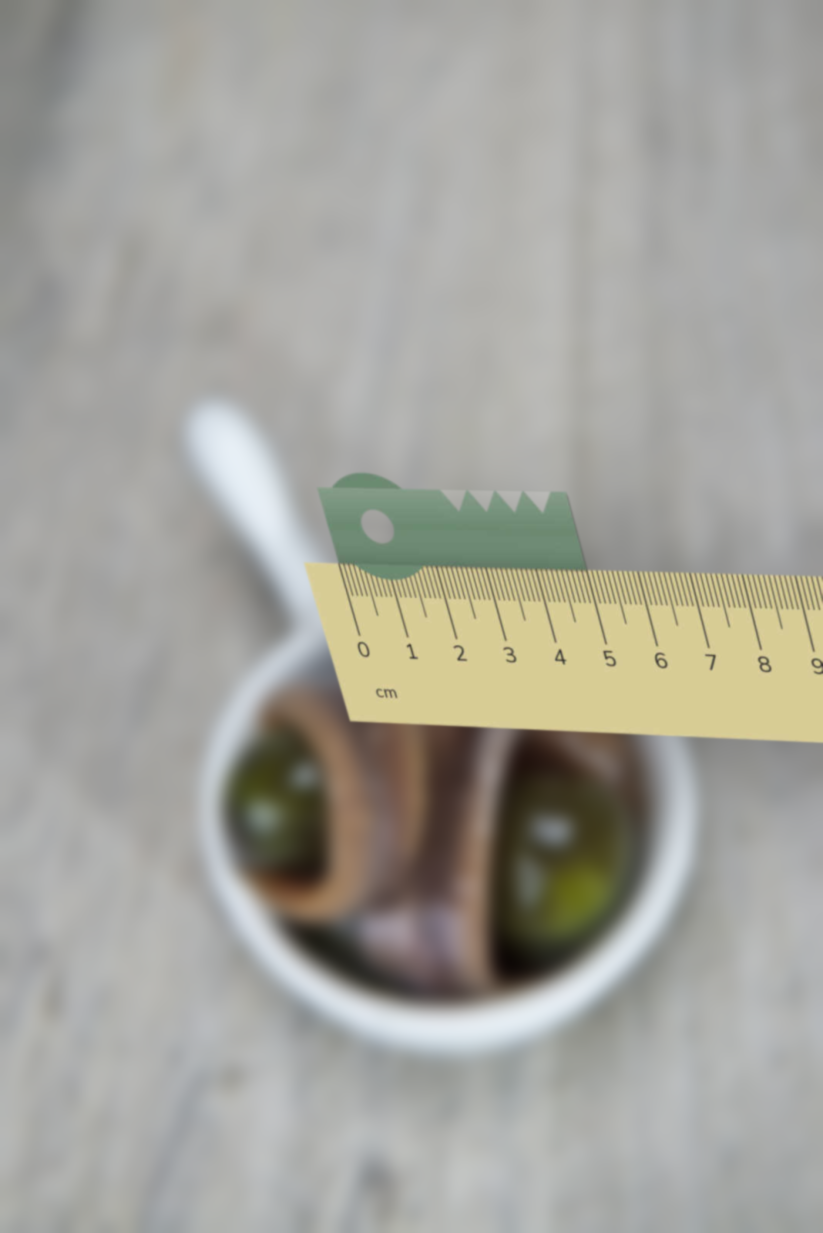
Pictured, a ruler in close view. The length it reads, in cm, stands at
5 cm
